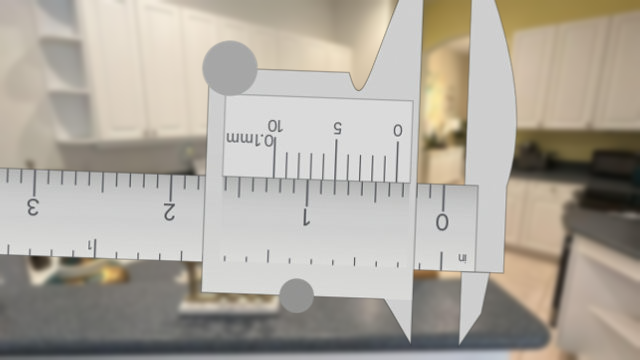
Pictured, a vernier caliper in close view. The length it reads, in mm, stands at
3.5 mm
